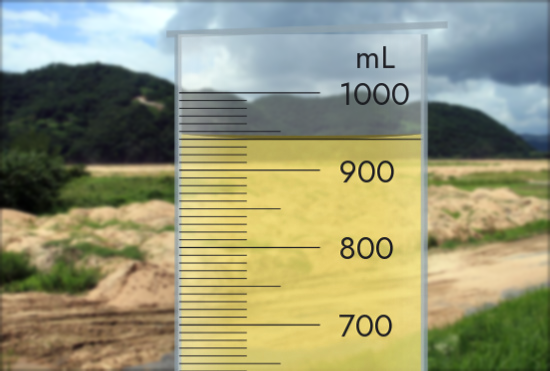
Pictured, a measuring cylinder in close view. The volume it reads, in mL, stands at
940 mL
